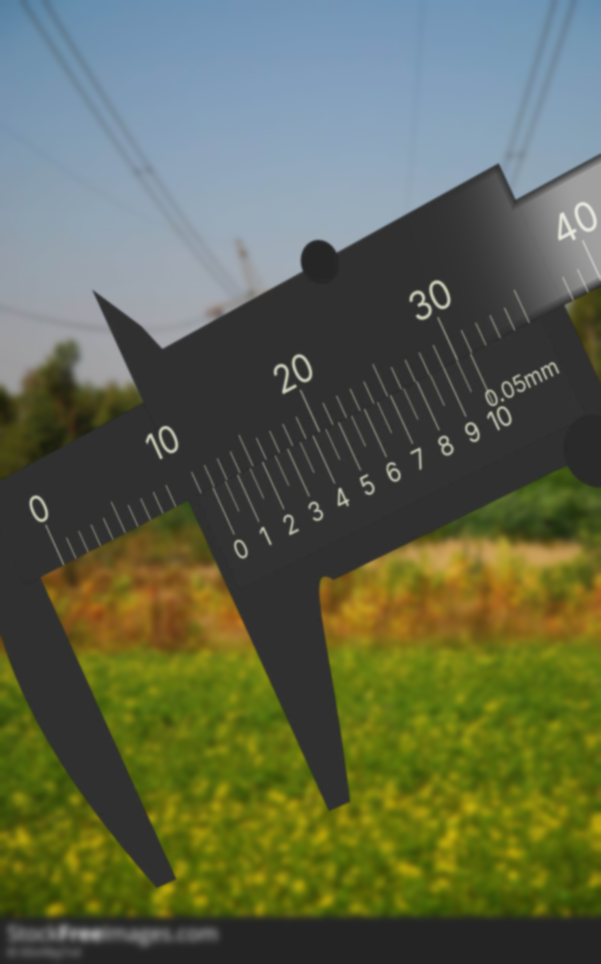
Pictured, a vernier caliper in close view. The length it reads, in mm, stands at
11.9 mm
